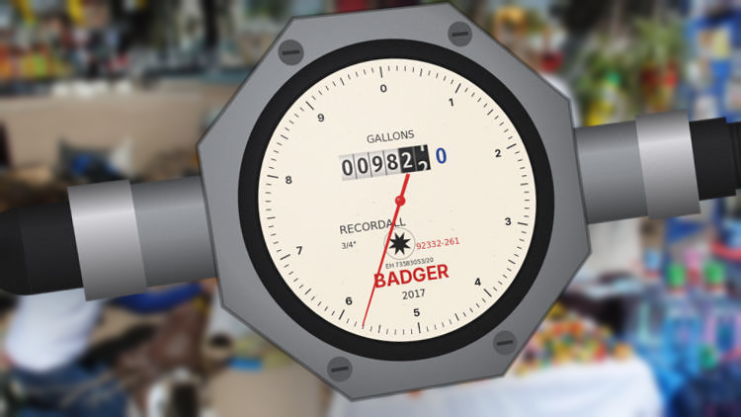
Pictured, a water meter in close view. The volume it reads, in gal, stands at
98215.7 gal
